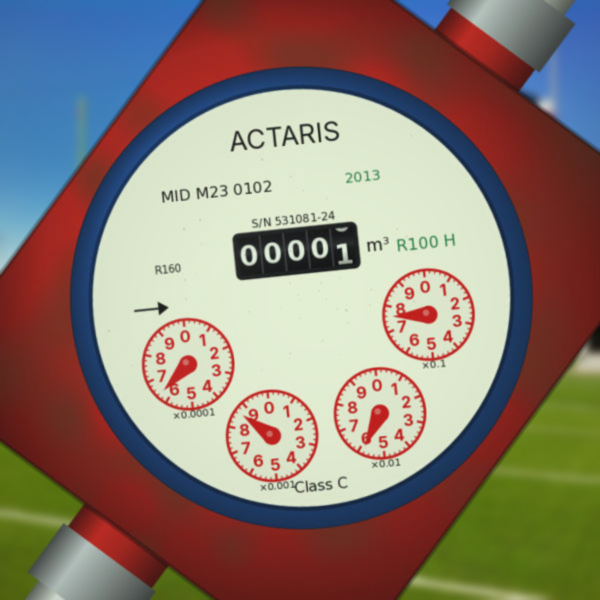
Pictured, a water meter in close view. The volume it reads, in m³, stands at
0.7586 m³
